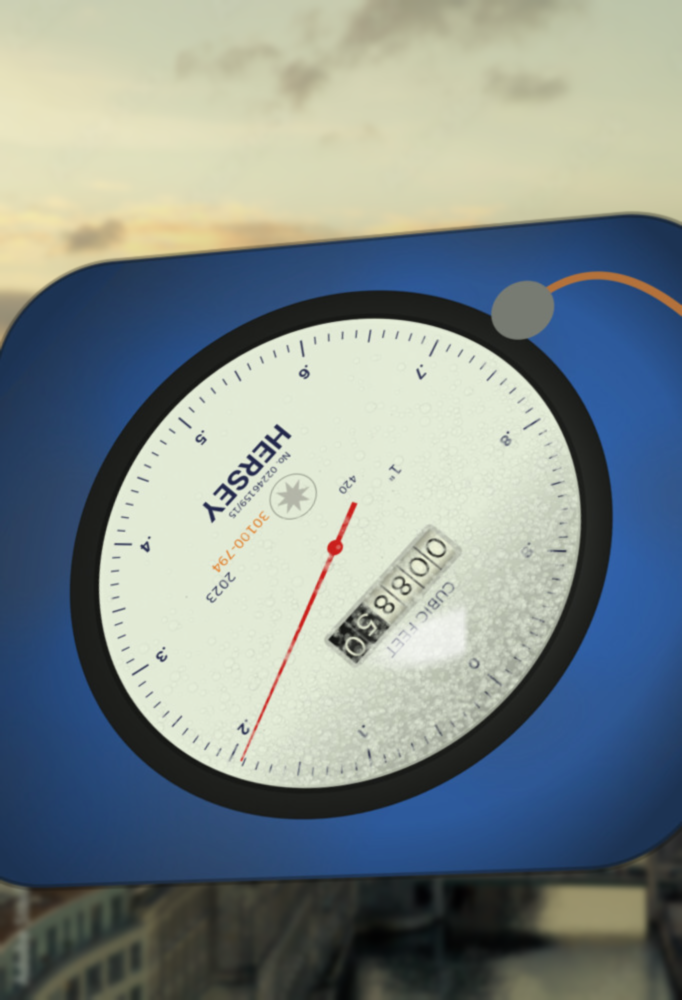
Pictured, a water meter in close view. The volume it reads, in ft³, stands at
8850.19 ft³
